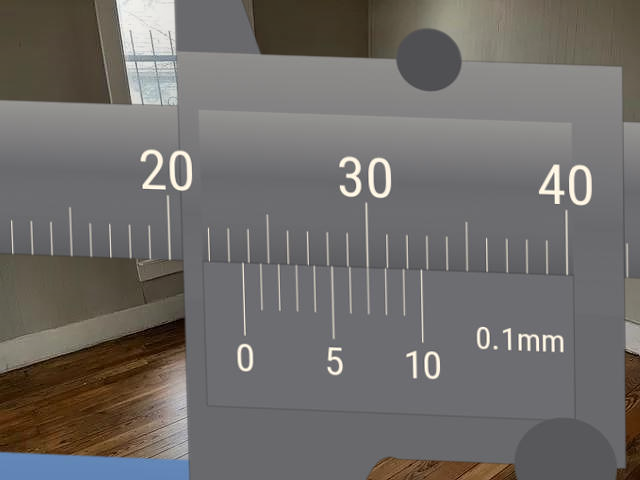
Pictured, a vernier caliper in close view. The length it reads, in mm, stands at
23.7 mm
